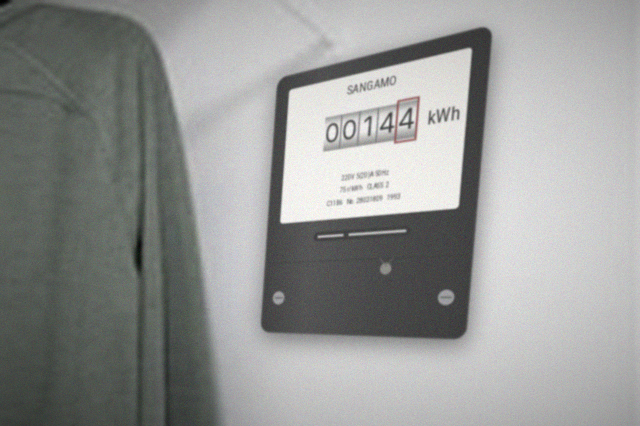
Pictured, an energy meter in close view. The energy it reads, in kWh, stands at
14.4 kWh
